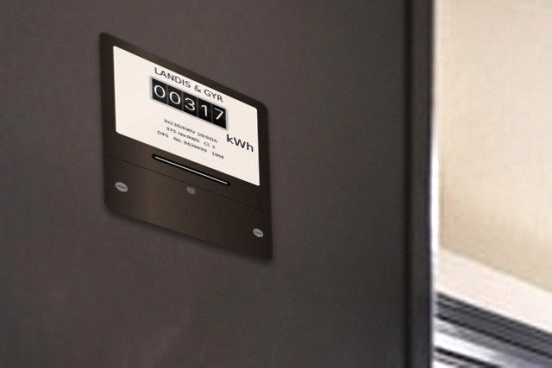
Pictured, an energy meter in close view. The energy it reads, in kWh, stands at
317 kWh
